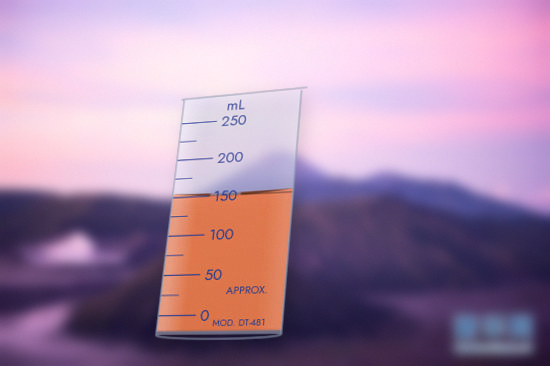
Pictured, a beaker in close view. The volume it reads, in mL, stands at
150 mL
